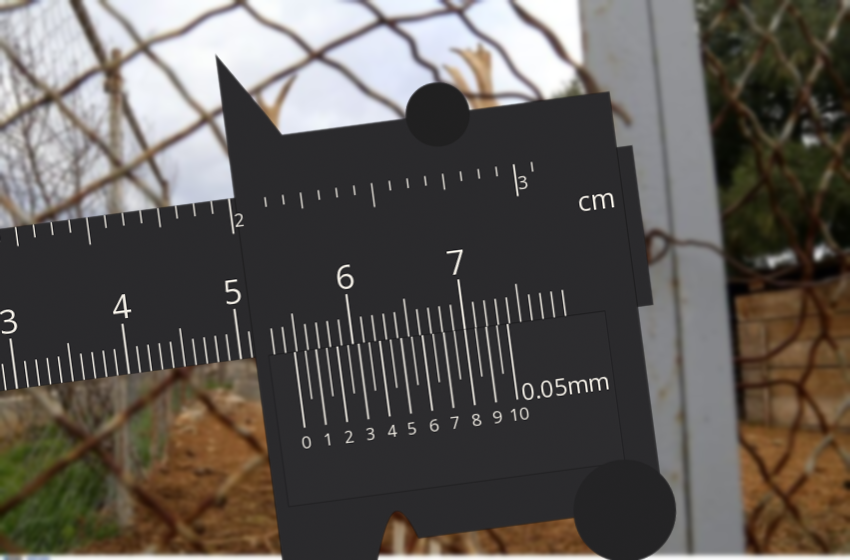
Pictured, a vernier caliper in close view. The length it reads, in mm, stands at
54.8 mm
